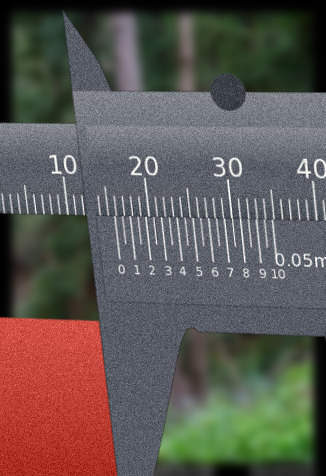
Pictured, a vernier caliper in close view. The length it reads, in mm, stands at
15.8 mm
